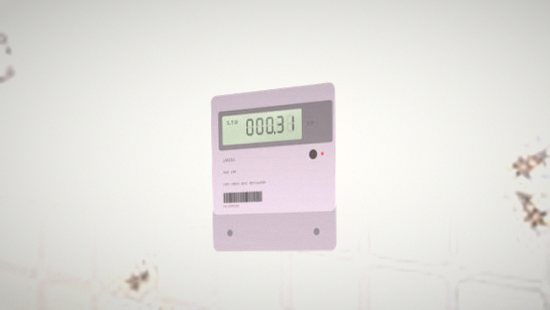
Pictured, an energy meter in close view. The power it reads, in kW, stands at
0.31 kW
